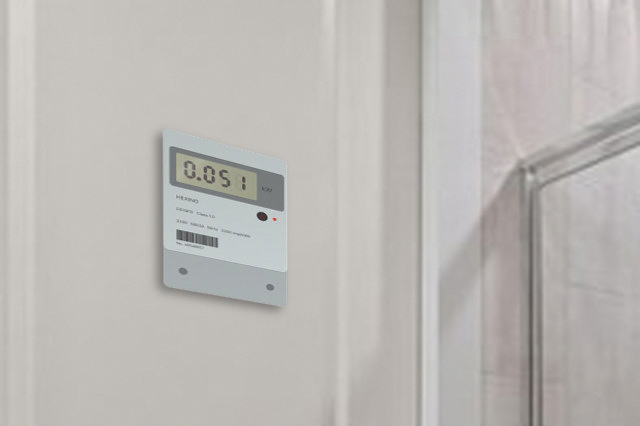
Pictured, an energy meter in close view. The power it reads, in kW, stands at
0.051 kW
